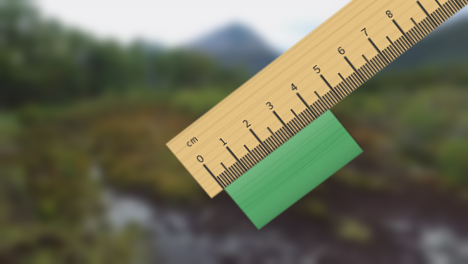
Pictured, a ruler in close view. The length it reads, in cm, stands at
4.5 cm
